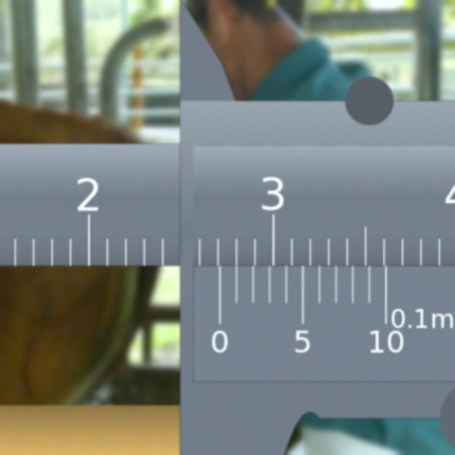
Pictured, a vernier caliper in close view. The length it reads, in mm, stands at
27.1 mm
